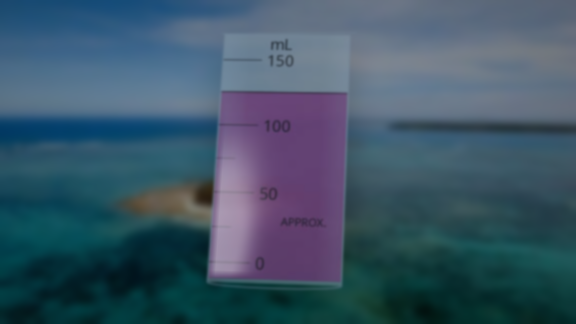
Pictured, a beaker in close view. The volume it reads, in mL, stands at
125 mL
